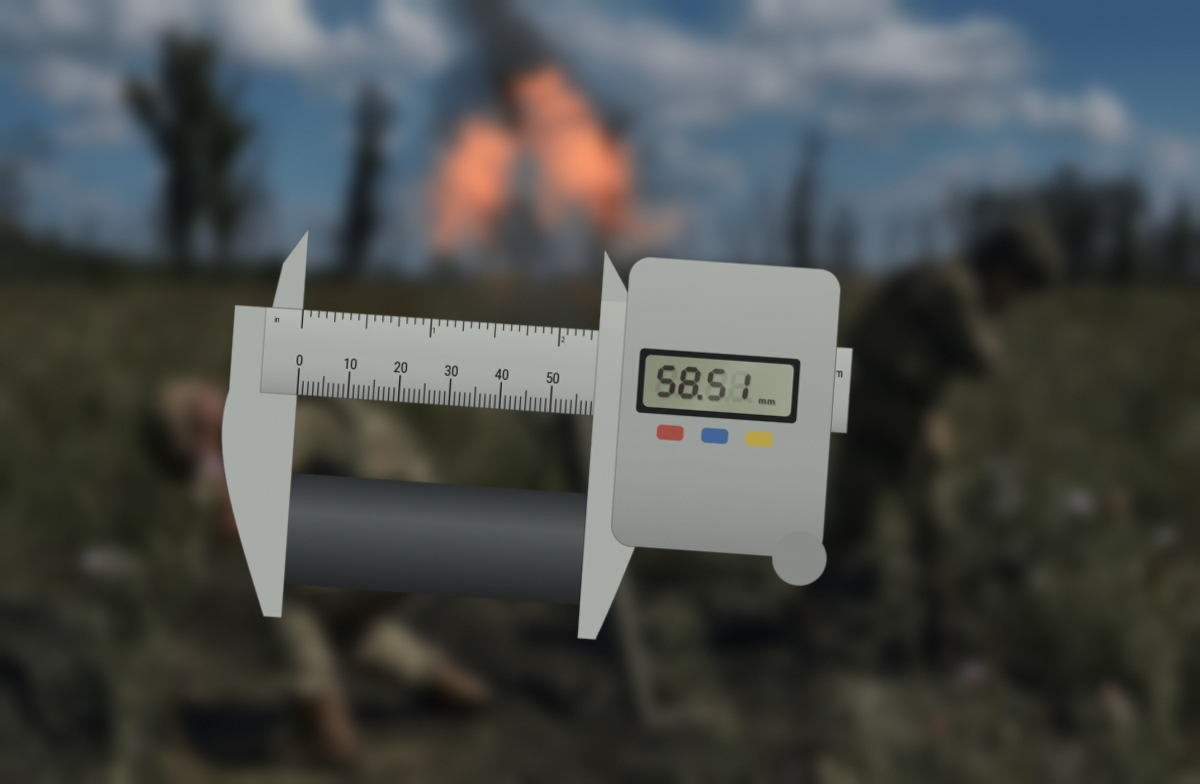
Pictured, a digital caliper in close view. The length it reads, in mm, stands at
58.51 mm
